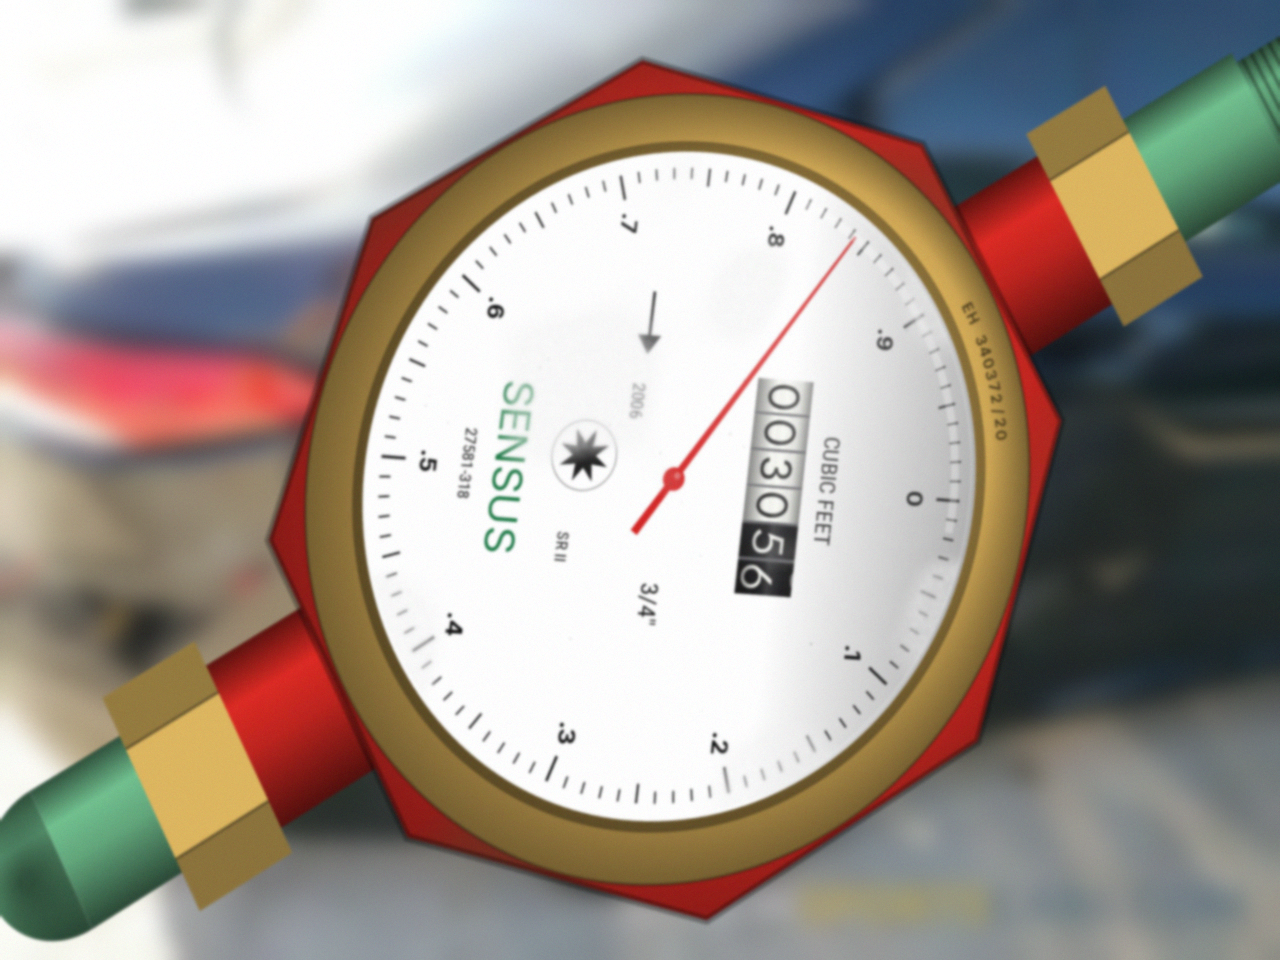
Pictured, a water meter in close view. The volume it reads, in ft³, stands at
3055.84 ft³
